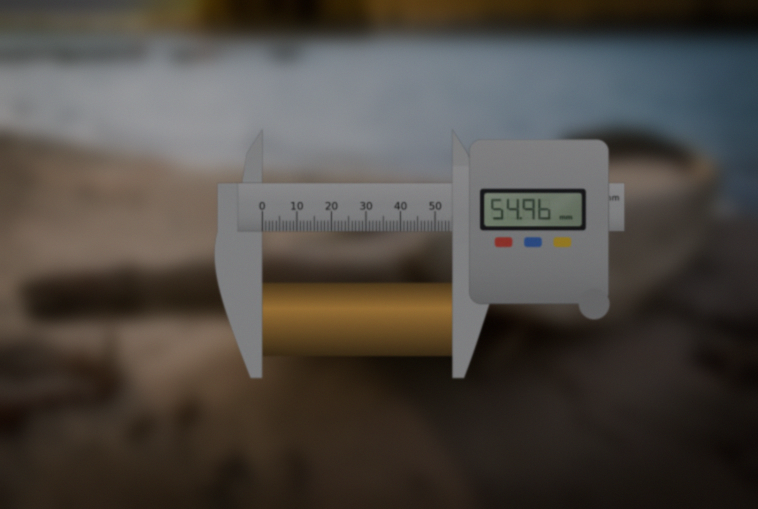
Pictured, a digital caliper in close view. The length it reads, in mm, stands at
54.96 mm
